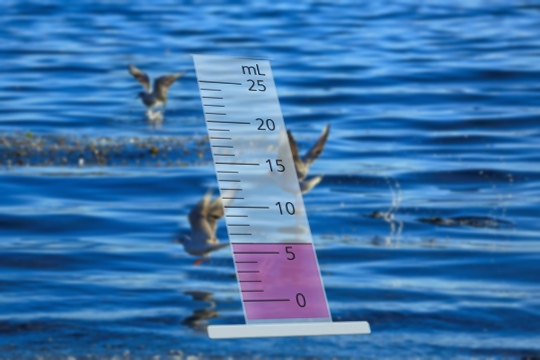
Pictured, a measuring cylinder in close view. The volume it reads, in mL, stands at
6 mL
